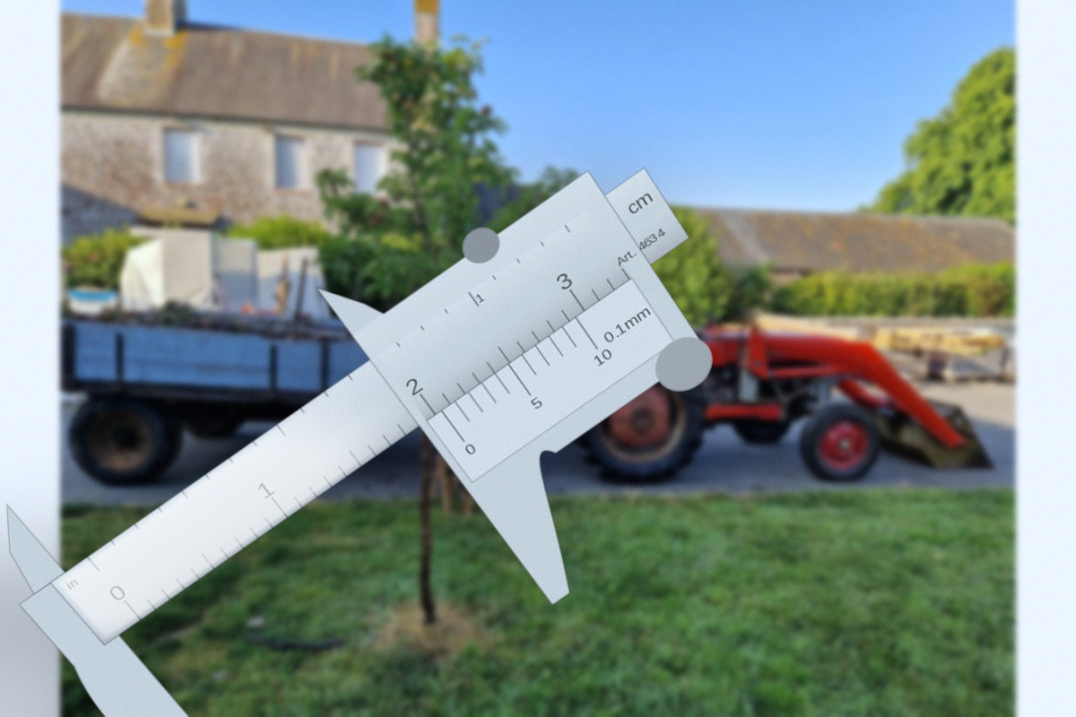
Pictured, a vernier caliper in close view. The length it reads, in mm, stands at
20.4 mm
